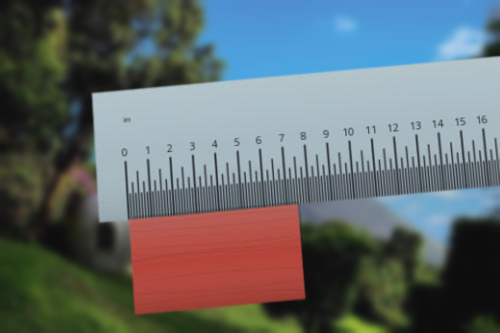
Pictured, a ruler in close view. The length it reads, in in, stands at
7.5 in
